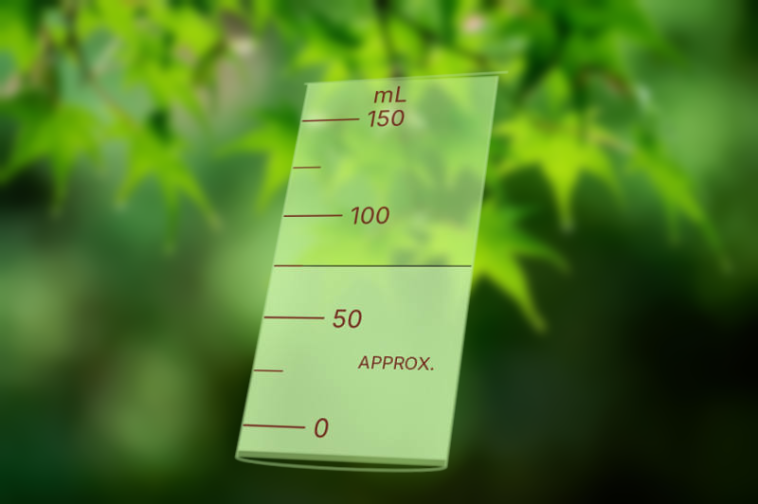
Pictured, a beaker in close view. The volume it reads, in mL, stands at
75 mL
